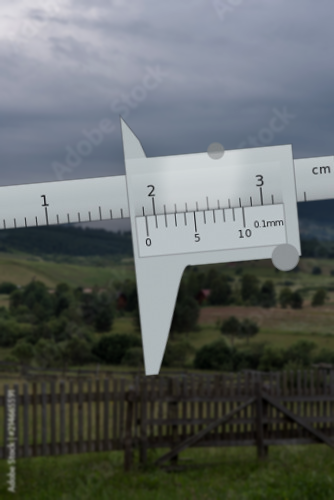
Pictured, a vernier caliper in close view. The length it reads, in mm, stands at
19.2 mm
